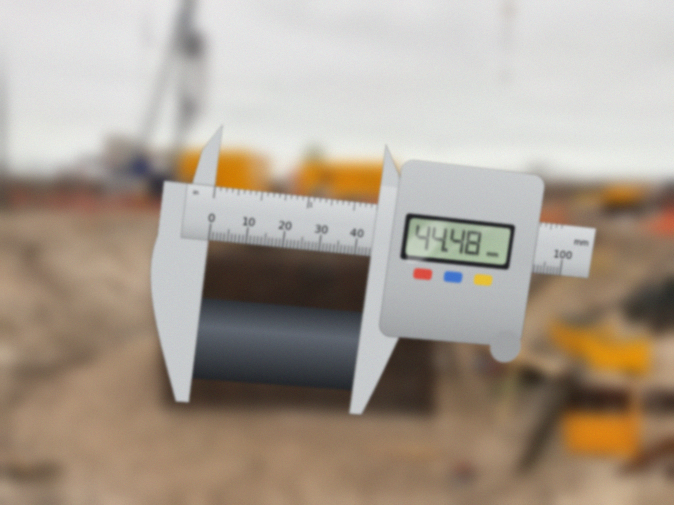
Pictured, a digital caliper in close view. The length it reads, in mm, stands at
44.48 mm
